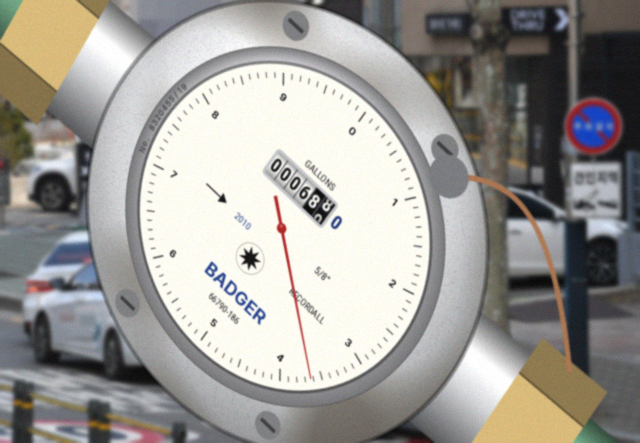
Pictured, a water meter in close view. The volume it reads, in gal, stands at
6883.6 gal
